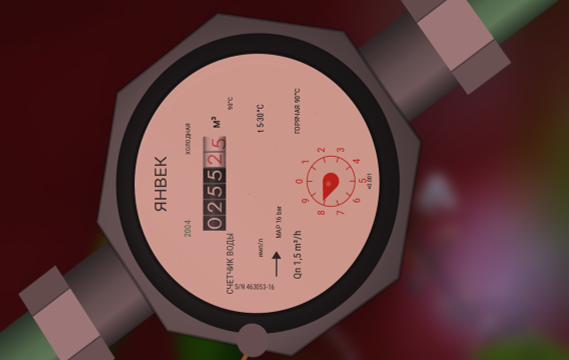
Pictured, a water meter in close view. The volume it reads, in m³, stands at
255.248 m³
